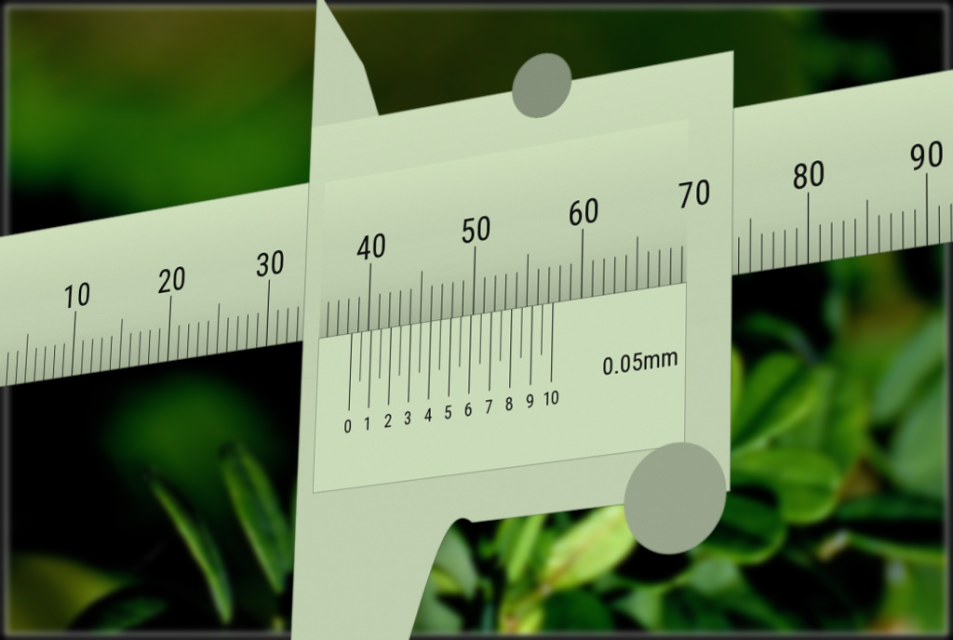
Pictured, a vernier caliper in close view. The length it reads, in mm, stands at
38.4 mm
